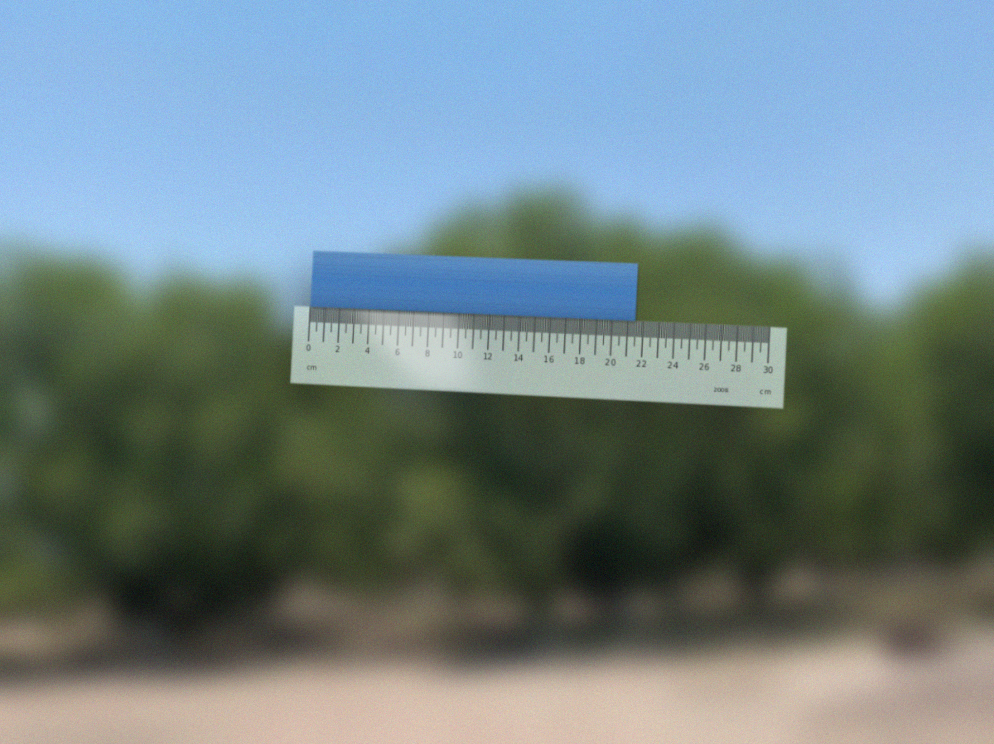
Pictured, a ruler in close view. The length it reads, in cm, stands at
21.5 cm
